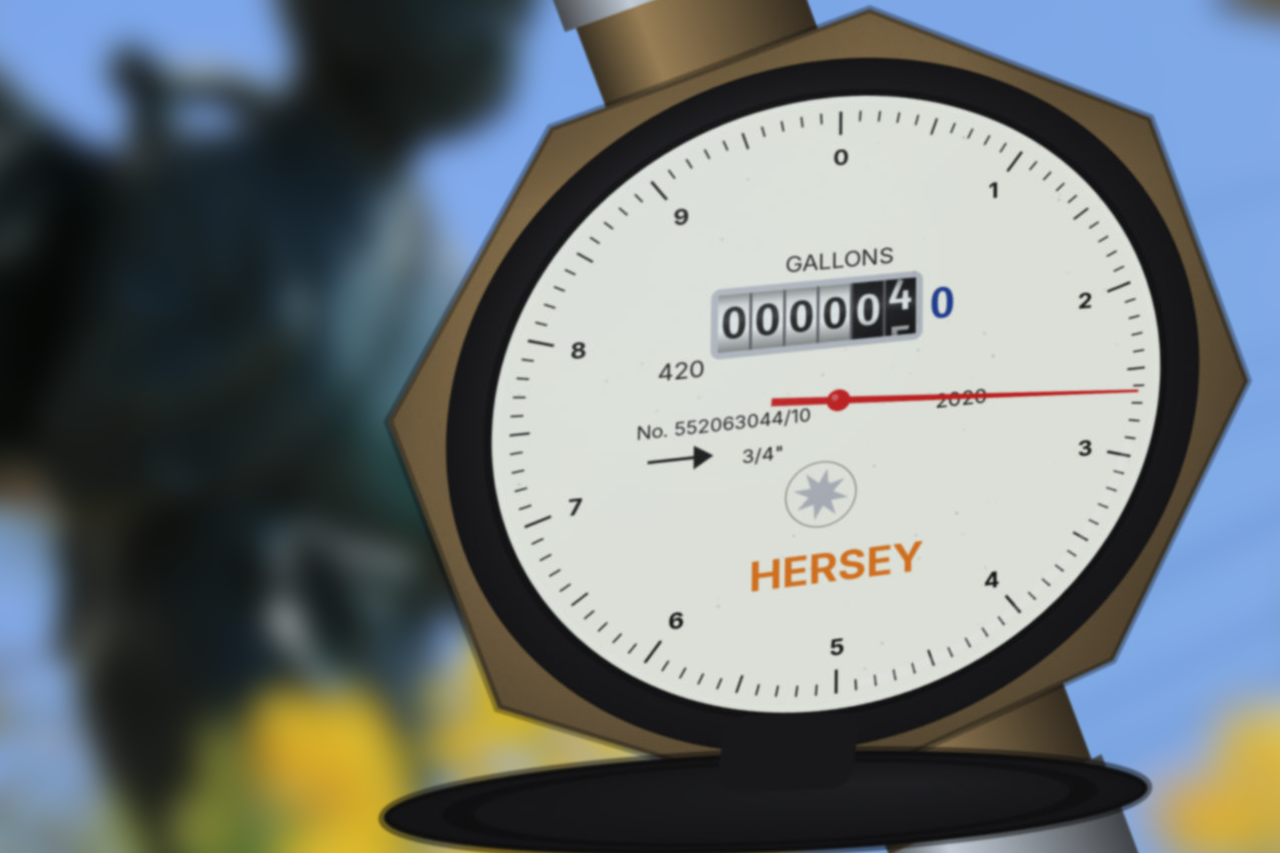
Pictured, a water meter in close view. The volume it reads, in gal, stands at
42.6 gal
